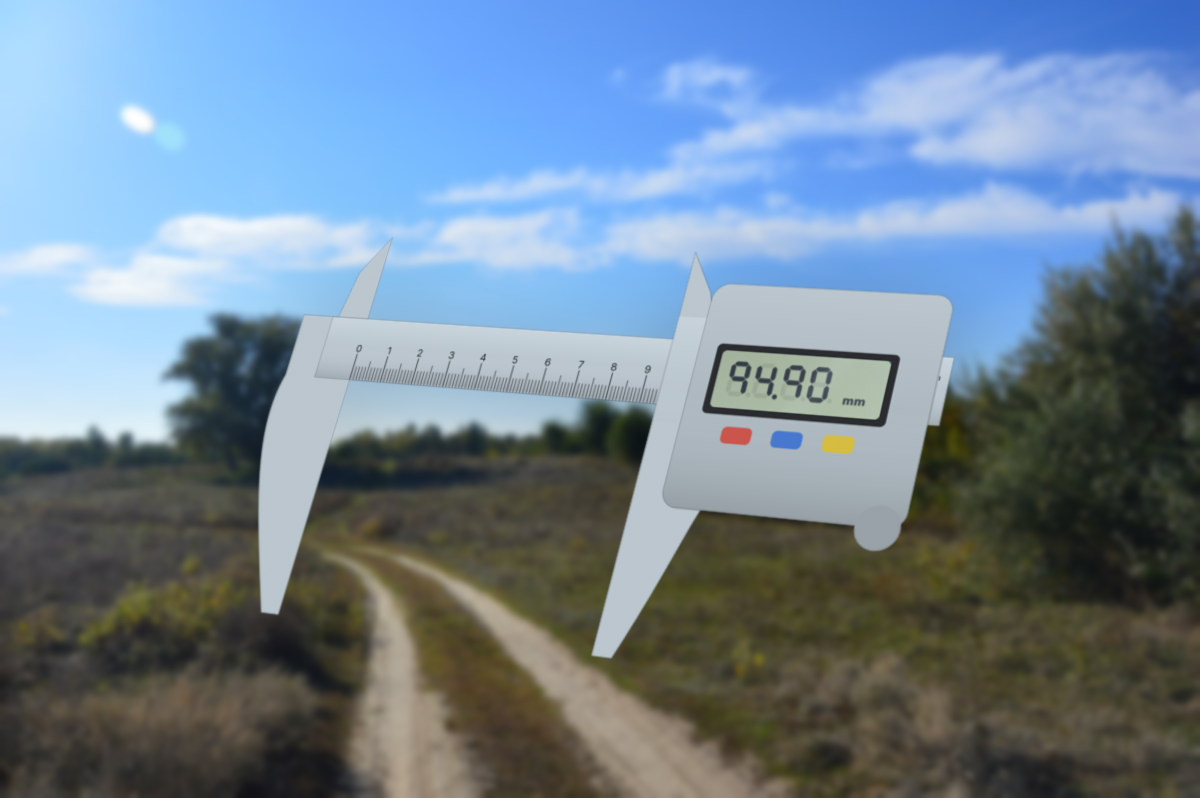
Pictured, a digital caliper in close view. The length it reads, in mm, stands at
94.90 mm
